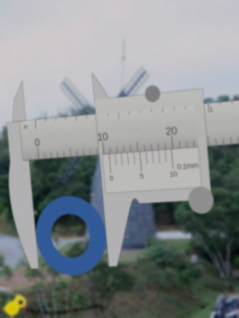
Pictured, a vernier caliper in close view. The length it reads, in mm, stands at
10.8 mm
